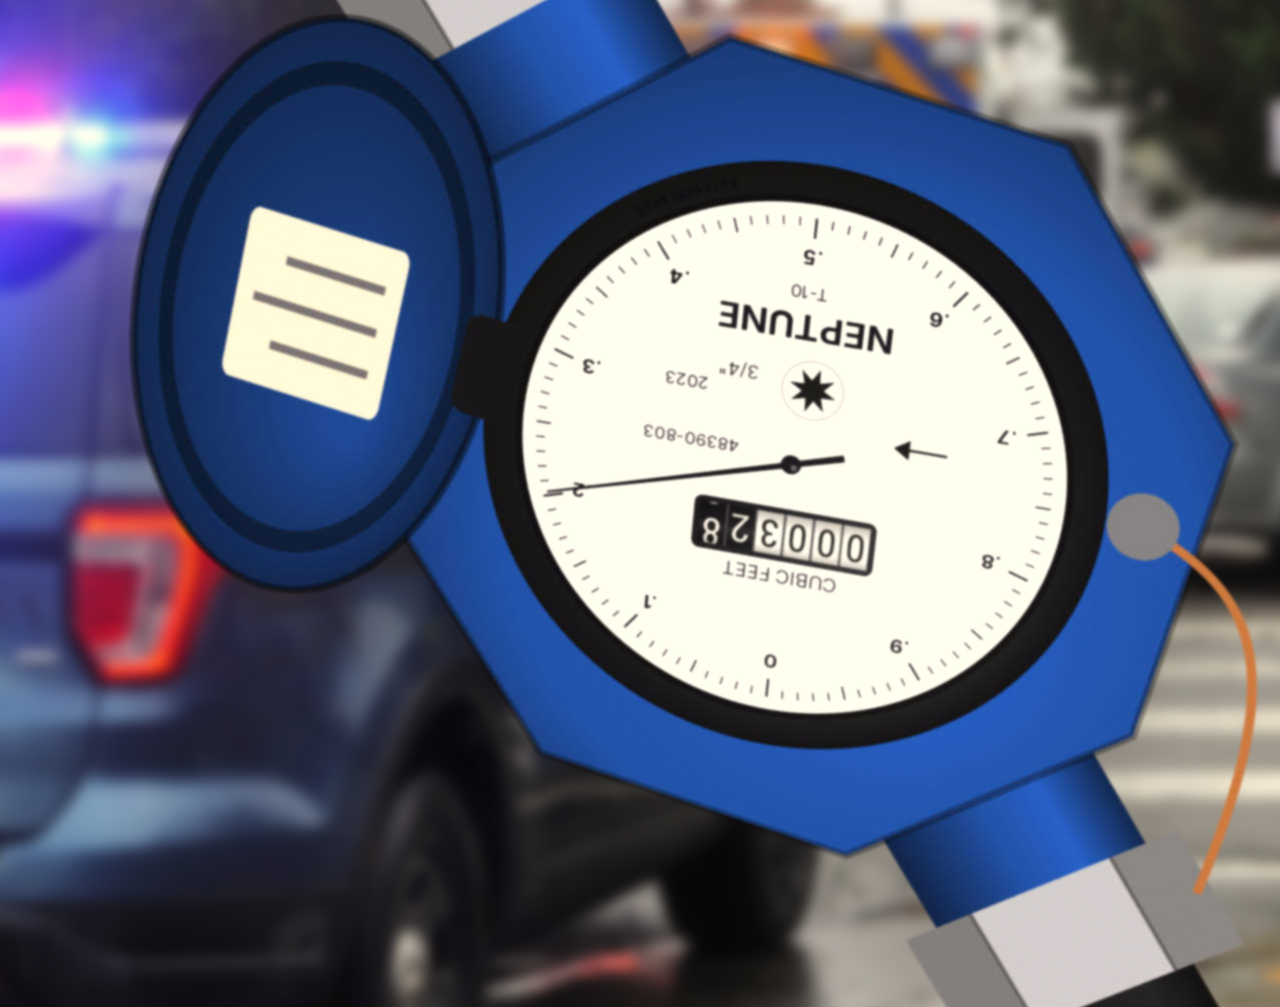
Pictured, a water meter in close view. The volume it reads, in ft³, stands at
328.20 ft³
